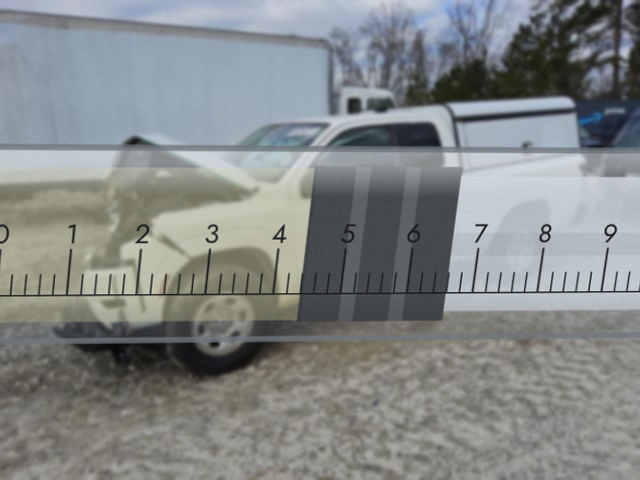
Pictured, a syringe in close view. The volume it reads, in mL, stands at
4.4 mL
